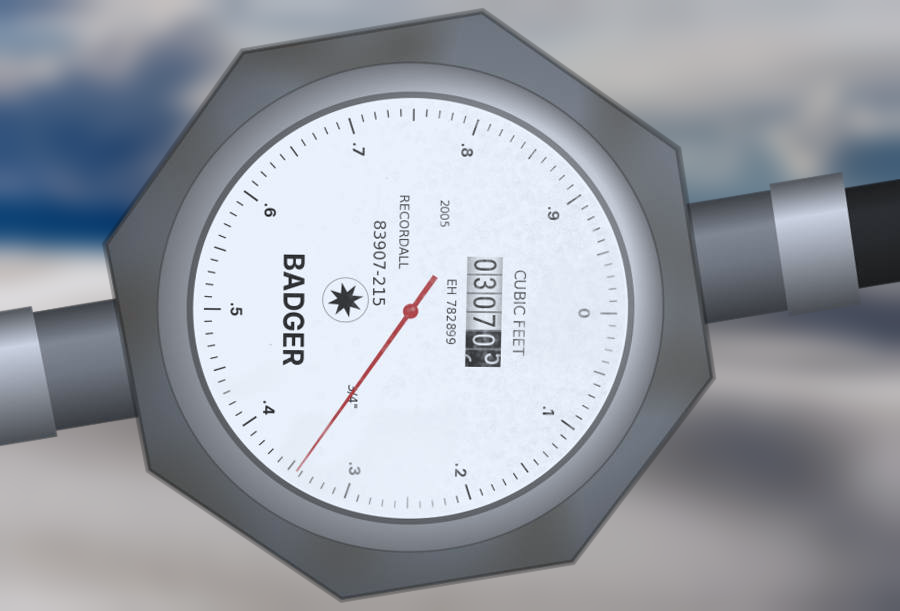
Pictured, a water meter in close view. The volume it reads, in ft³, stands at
30705.34 ft³
